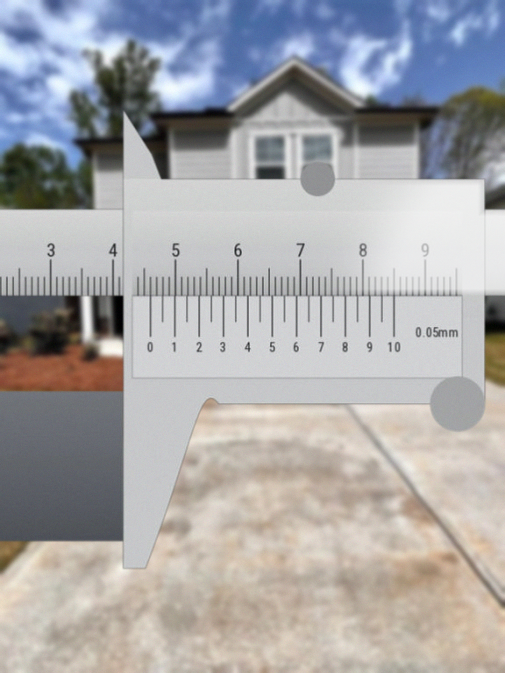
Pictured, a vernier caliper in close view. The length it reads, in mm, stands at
46.0 mm
